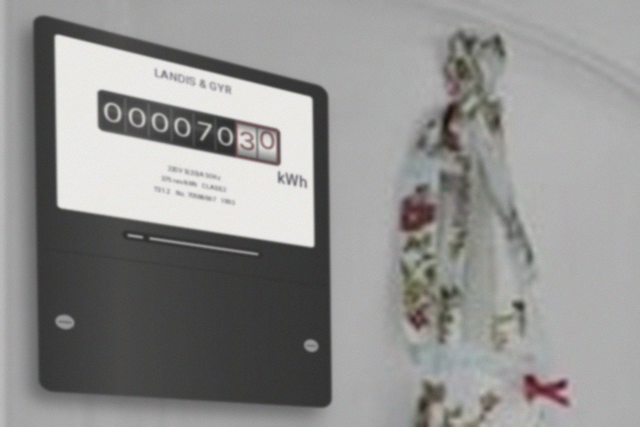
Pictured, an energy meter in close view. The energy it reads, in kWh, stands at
70.30 kWh
